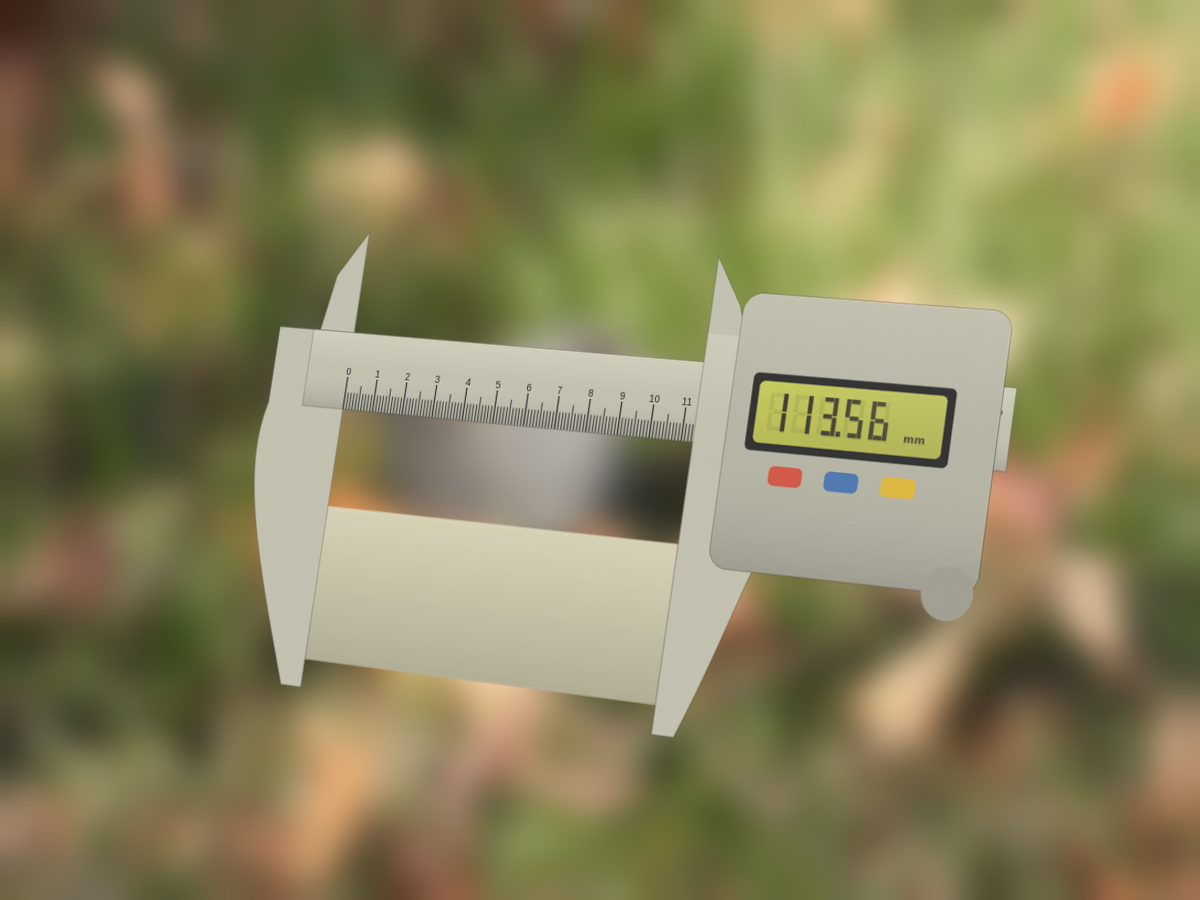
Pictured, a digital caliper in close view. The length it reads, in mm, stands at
113.56 mm
